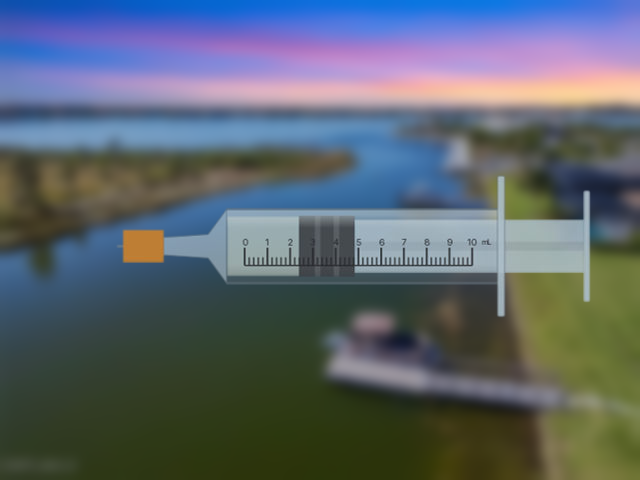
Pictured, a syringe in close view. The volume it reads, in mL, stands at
2.4 mL
